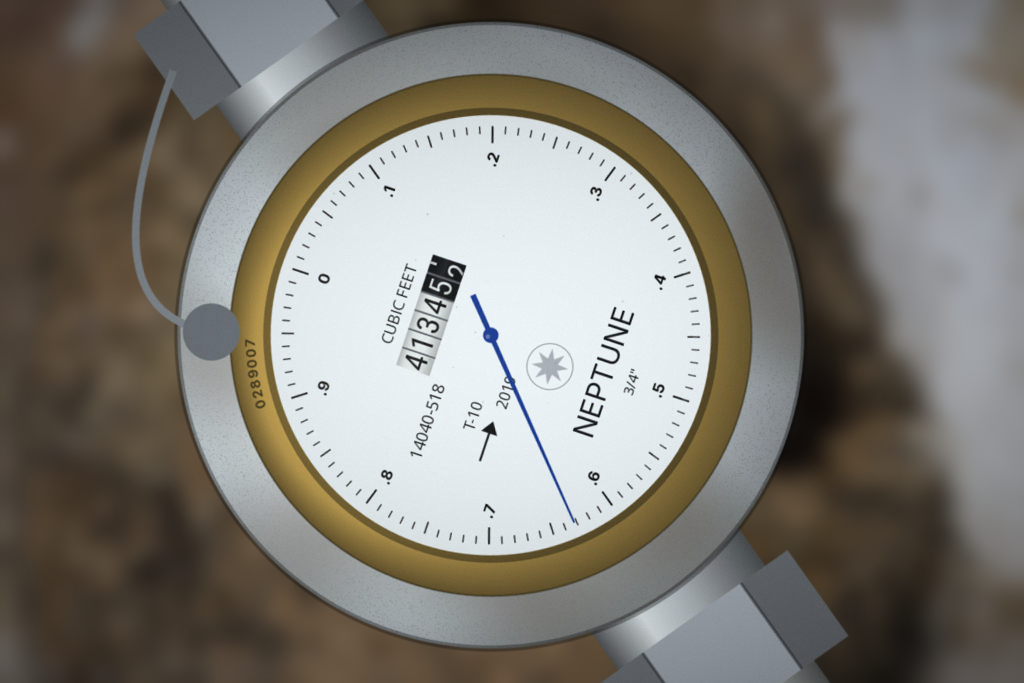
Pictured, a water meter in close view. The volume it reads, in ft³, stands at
413451.63 ft³
